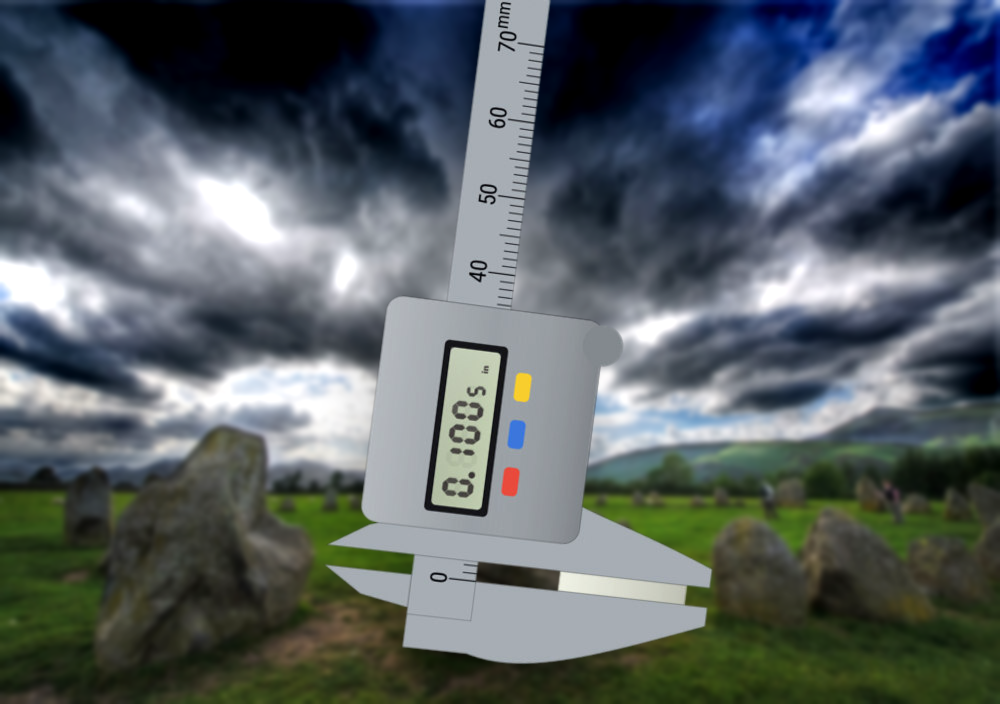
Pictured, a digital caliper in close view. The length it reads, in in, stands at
0.1005 in
